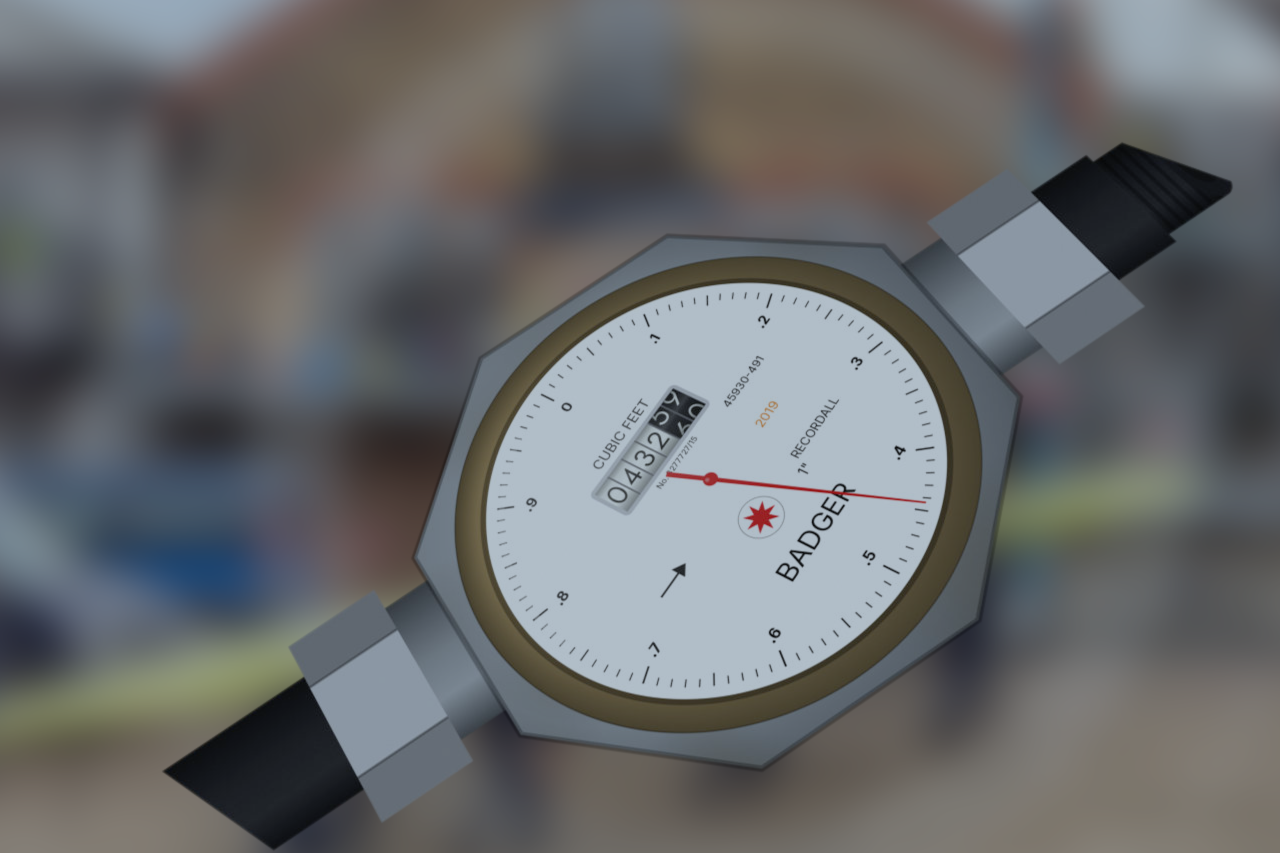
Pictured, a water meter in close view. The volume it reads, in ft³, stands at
43259.44 ft³
